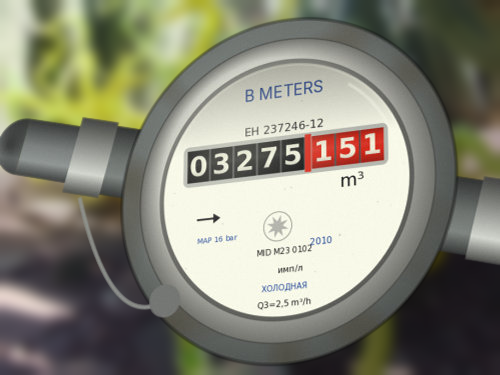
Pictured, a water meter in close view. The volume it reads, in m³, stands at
3275.151 m³
